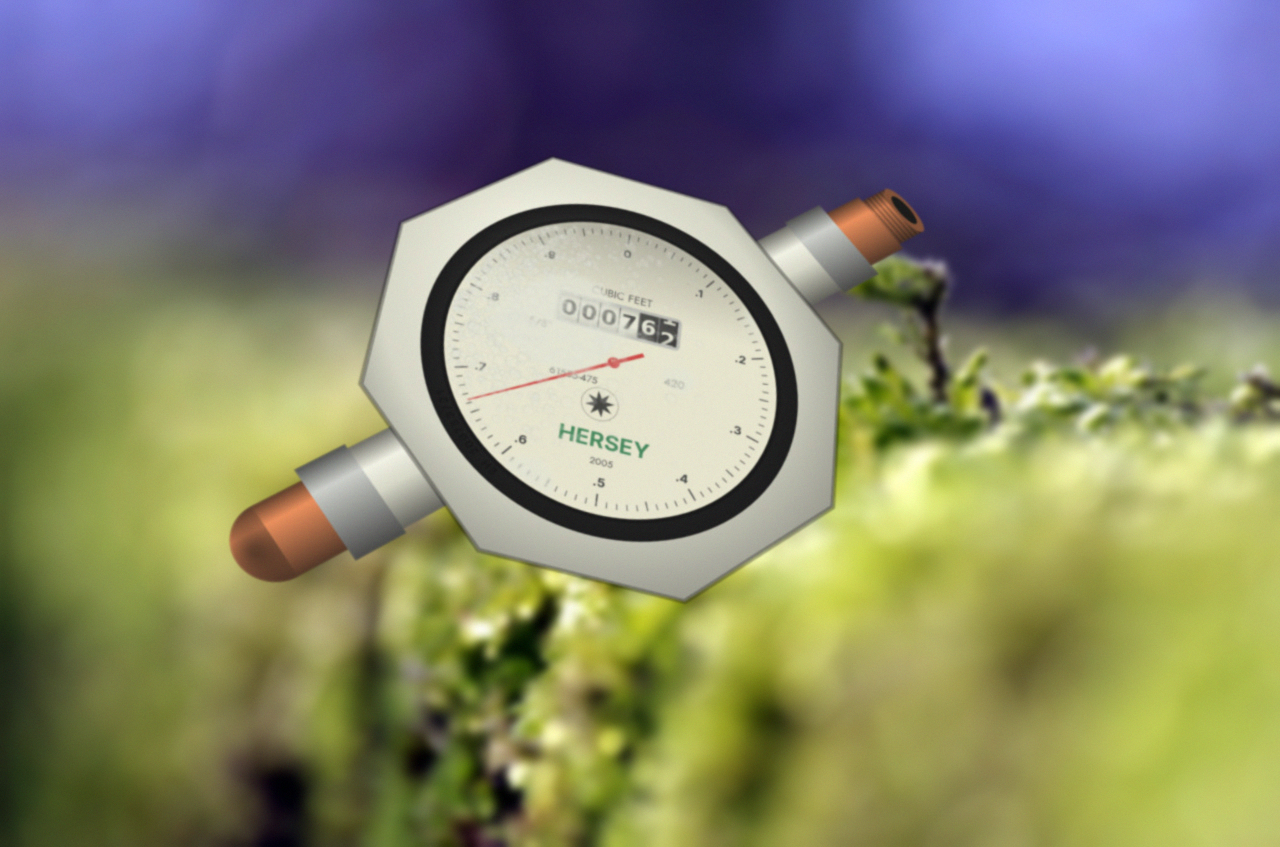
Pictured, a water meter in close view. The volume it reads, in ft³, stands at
761.66 ft³
